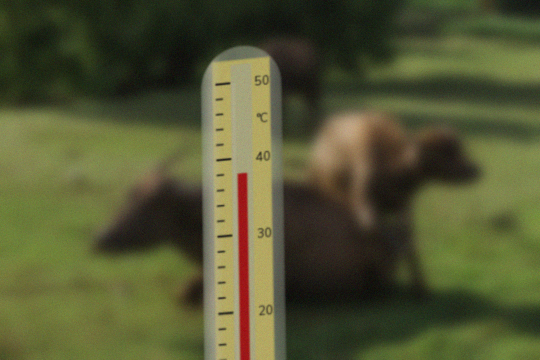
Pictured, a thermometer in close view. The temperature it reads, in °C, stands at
38 °C
